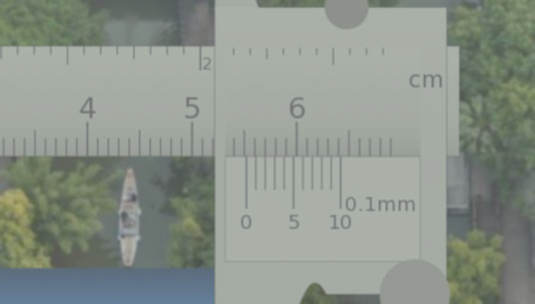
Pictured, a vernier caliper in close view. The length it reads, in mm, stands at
55.2 mm
